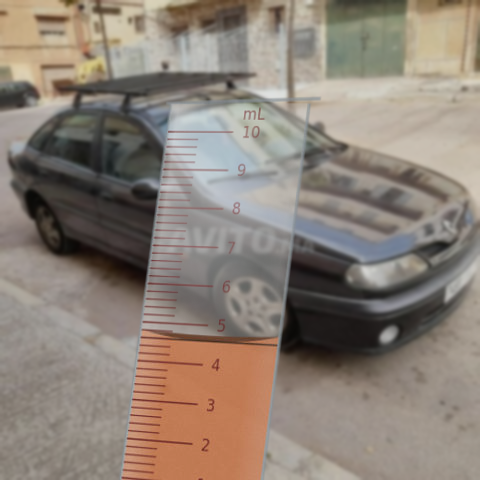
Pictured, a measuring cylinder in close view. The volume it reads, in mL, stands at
4.6 mL
